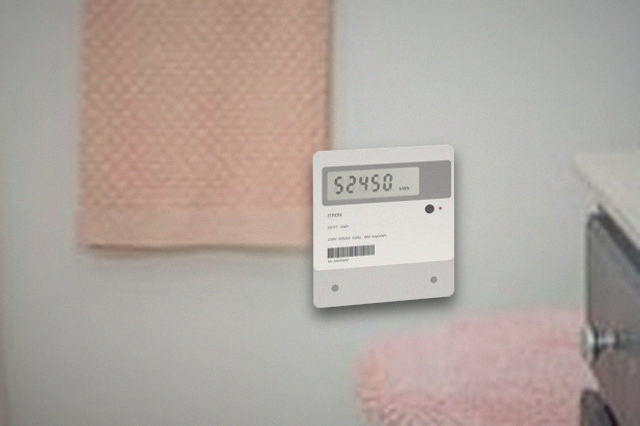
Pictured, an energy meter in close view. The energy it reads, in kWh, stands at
52450 kWh
